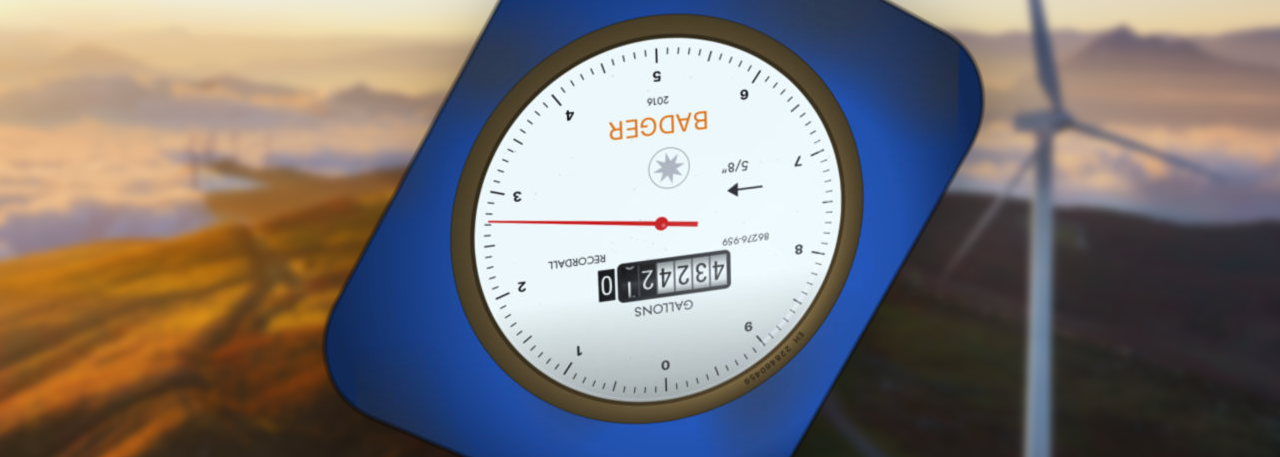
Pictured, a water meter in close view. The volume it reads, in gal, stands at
4324212.7 gal
